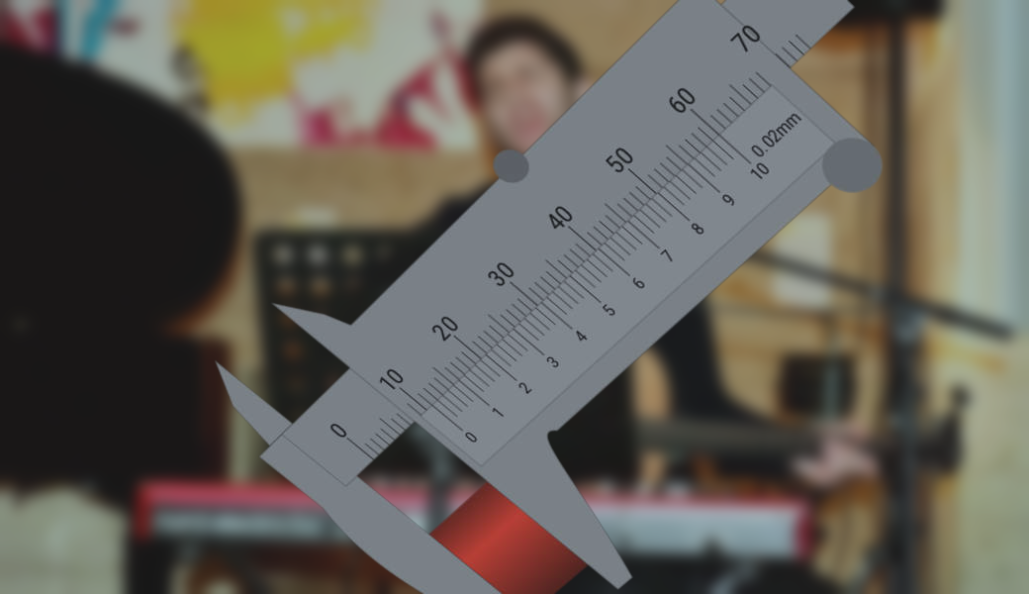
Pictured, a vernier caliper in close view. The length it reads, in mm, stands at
11.0 mm
